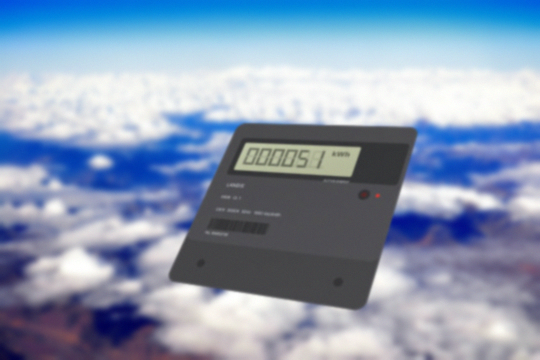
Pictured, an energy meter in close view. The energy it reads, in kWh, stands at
51 kWh
